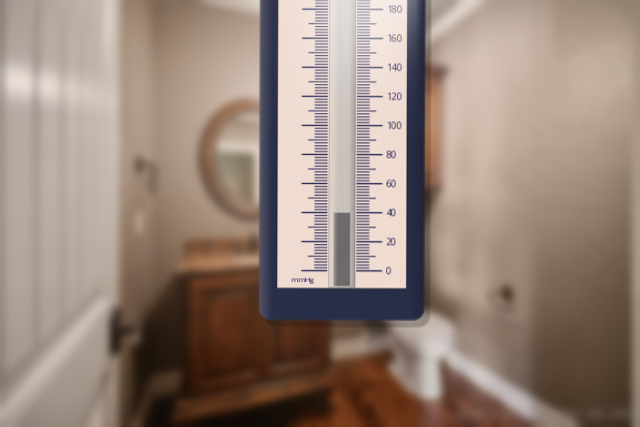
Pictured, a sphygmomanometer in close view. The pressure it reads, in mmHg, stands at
40 mmHg
